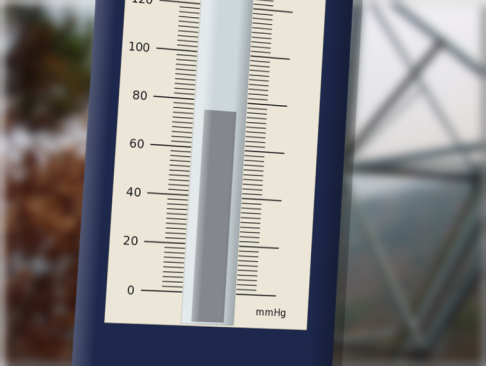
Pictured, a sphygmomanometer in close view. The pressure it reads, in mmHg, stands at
76 mmHg
